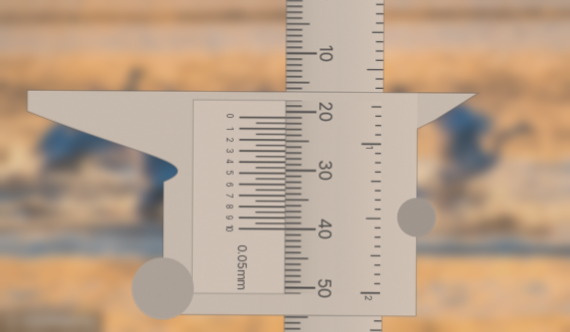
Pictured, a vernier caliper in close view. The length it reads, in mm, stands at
21.0 mm
